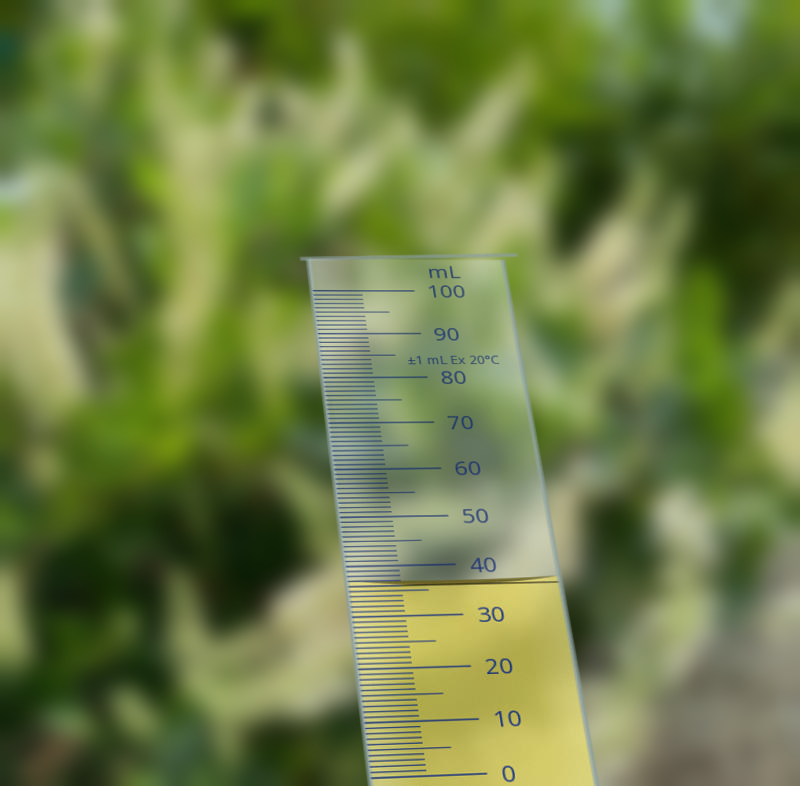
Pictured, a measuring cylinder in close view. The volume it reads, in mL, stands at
36 mL
